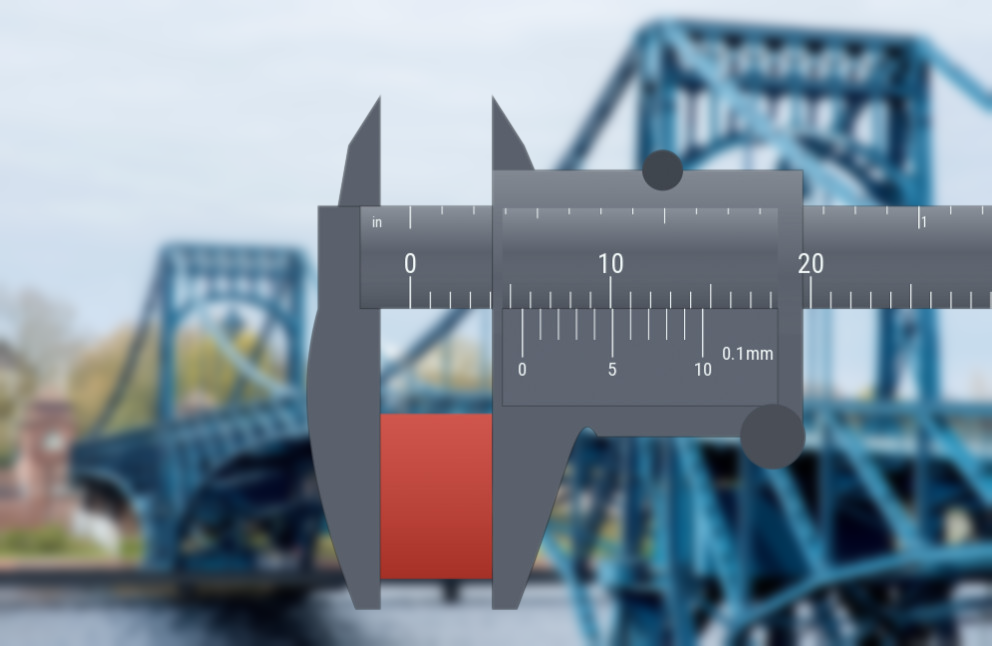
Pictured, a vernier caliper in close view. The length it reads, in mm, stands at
5.6 mm
